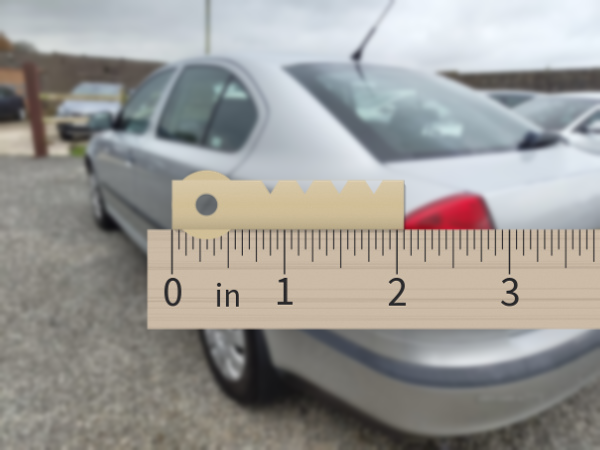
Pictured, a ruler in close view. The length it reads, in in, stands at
2.0625 in
